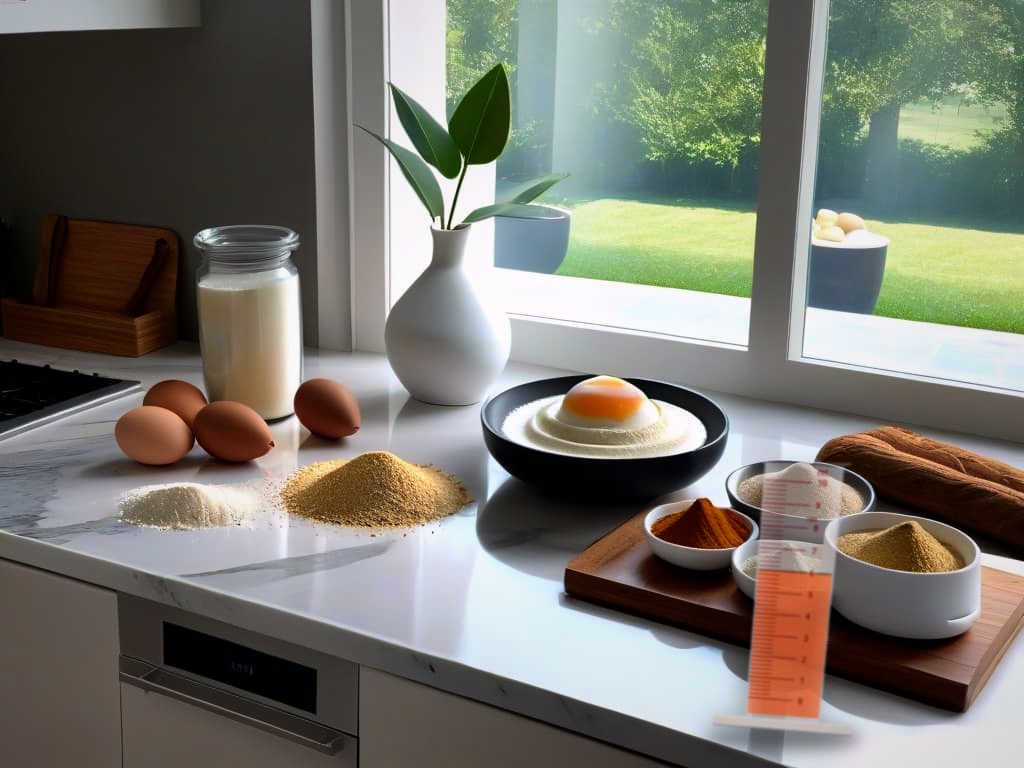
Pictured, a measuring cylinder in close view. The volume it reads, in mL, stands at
6 mL
